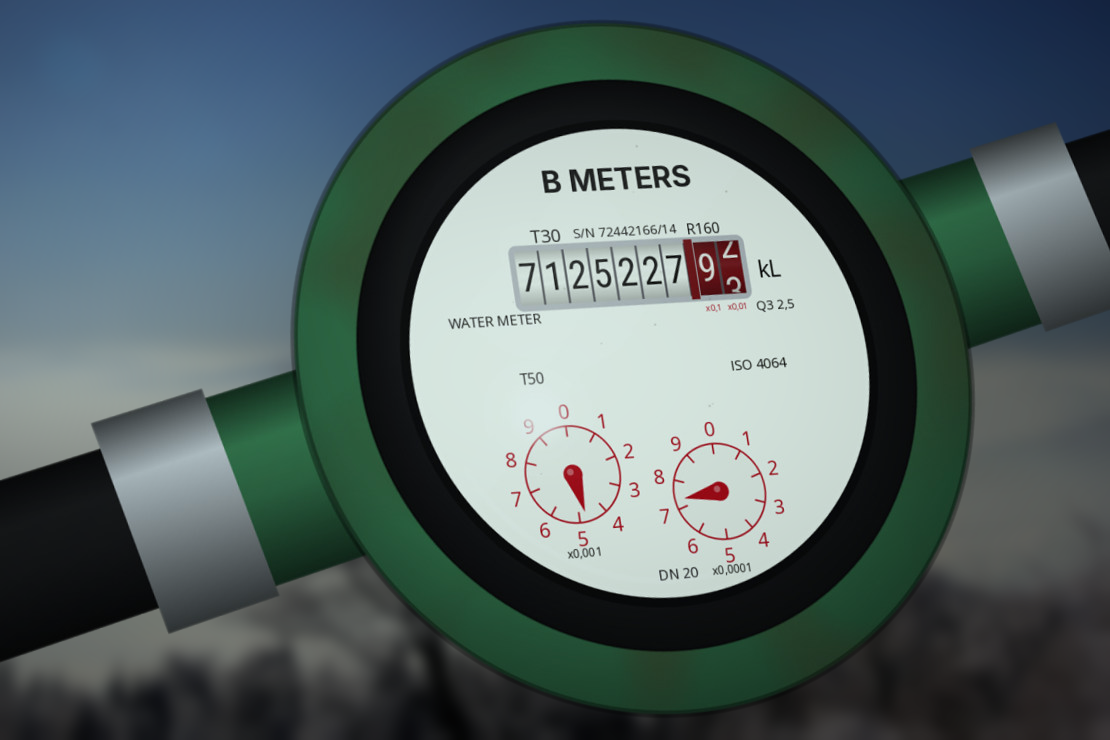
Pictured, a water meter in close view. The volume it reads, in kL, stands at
7125227.9247 kL
